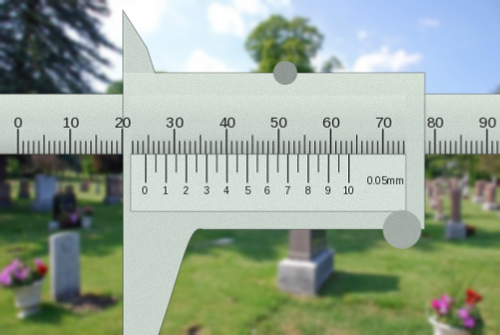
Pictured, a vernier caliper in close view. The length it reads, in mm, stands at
24.5 mm
